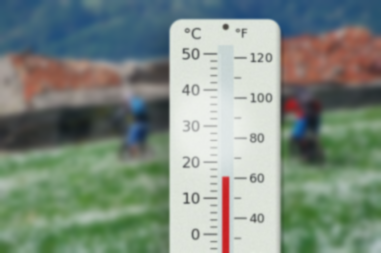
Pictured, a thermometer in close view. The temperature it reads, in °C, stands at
16 °C
